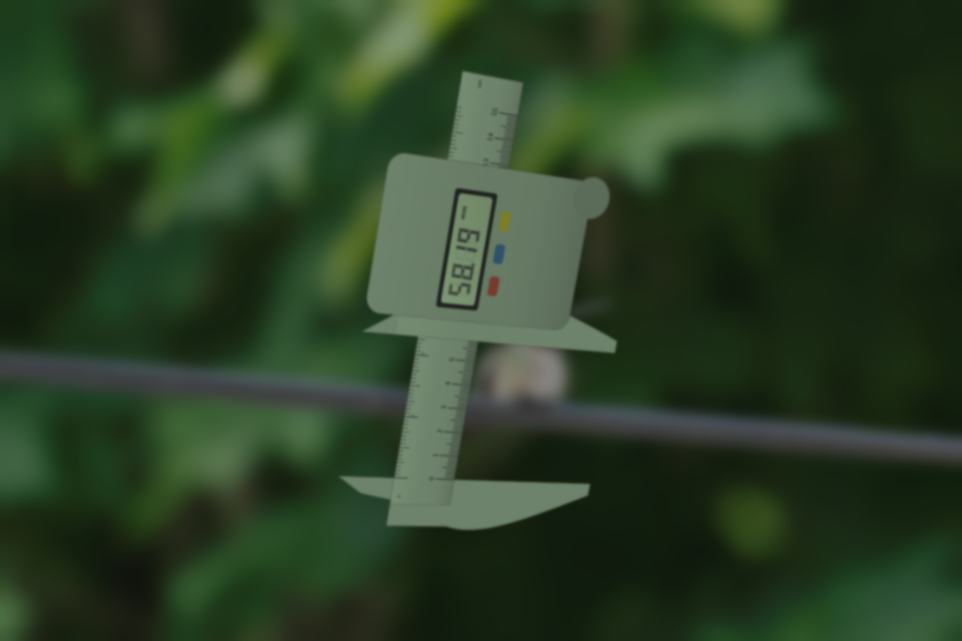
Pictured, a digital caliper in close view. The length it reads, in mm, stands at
58.19 mm
